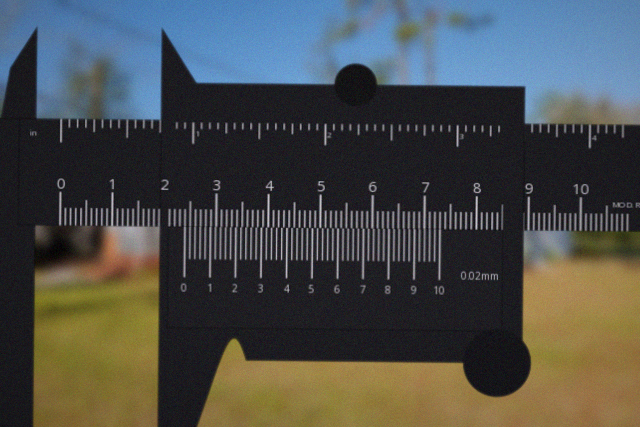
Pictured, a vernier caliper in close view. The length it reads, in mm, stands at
24.0 mm
